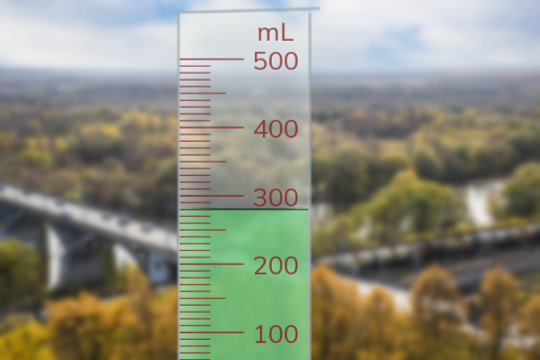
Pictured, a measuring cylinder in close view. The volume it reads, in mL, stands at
280 mL
